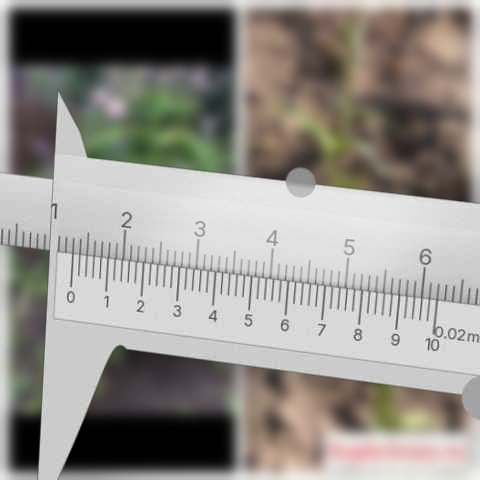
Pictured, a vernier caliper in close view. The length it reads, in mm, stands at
13.0 mm
